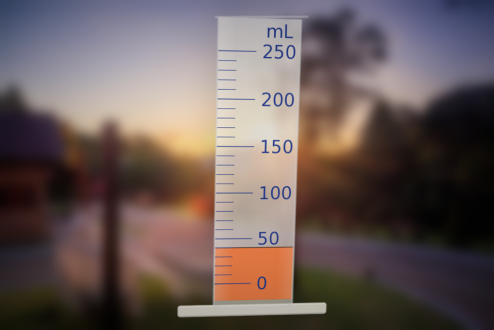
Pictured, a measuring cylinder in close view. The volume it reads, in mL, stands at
40 mL
